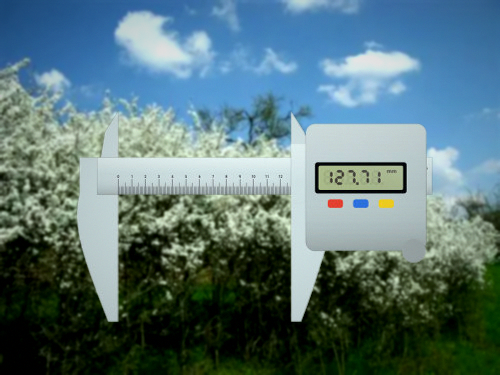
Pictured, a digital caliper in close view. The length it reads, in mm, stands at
127.71 mm
